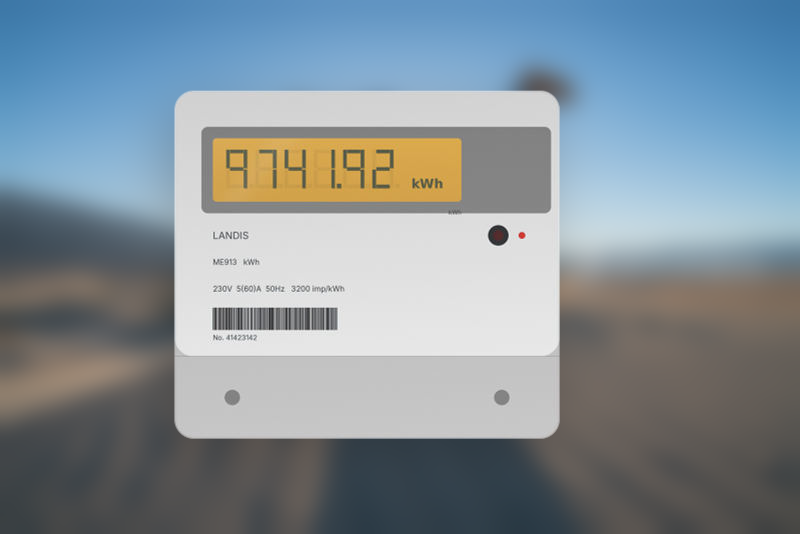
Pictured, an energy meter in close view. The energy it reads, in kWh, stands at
9741.92 kWh
